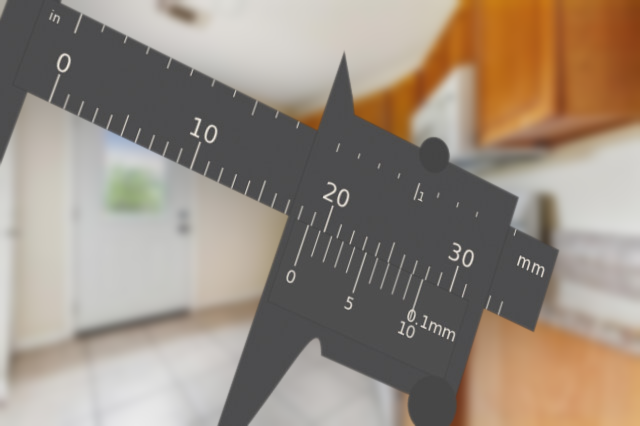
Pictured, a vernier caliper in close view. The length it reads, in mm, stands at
18.8 mm
